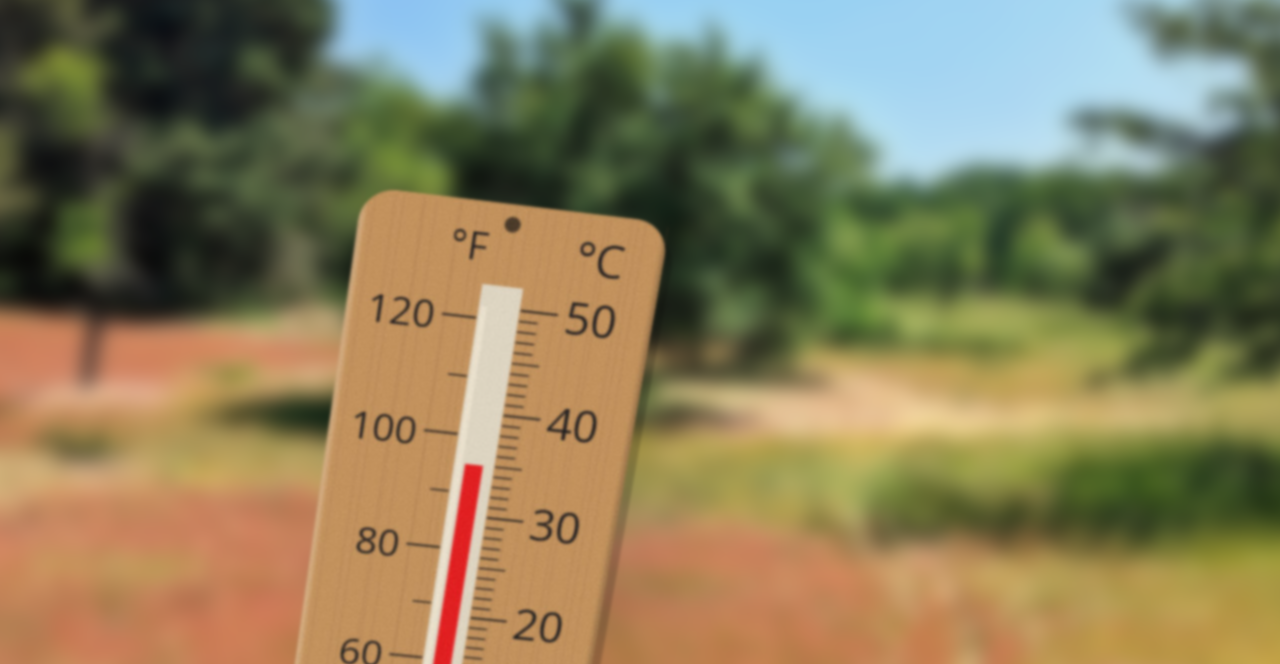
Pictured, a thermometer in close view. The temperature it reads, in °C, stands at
35 °C
